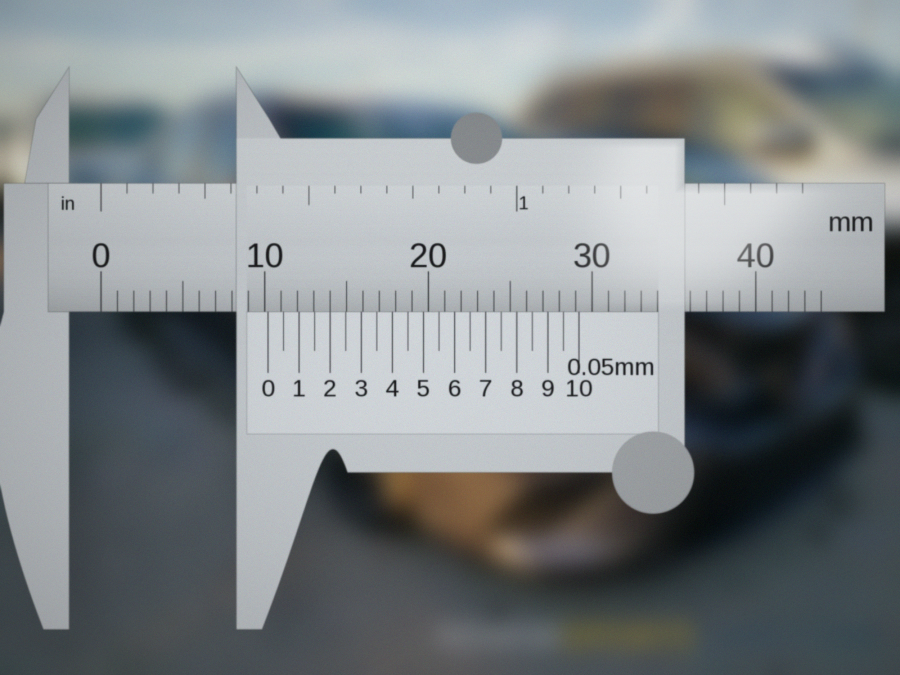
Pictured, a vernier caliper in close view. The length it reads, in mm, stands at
10.2 mm
